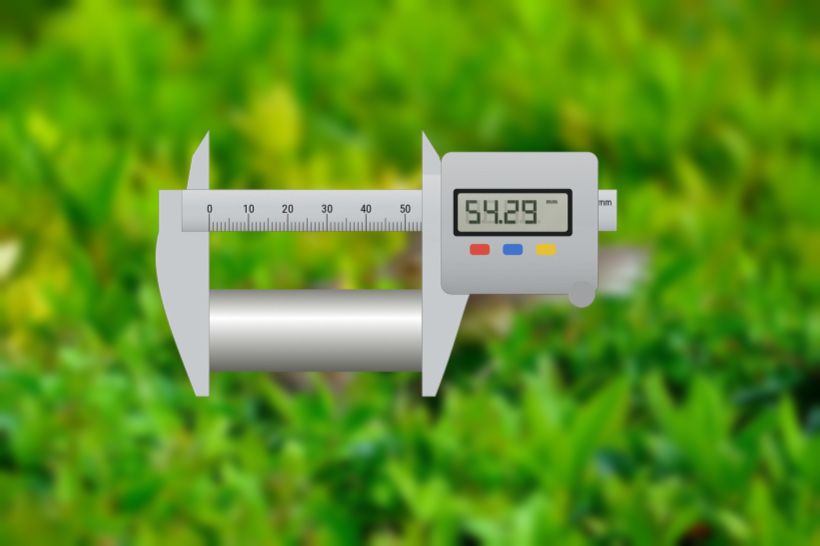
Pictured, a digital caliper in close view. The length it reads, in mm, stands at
54.29 mm
